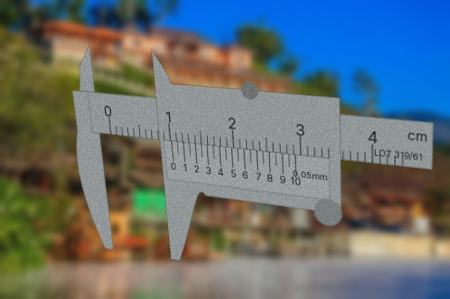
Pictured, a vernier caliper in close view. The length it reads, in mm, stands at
10.2 mm
